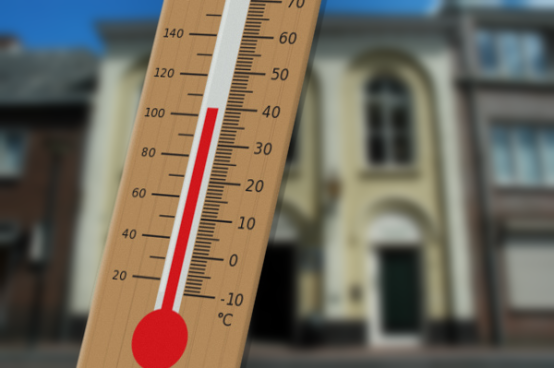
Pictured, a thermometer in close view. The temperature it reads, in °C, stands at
40 °C
